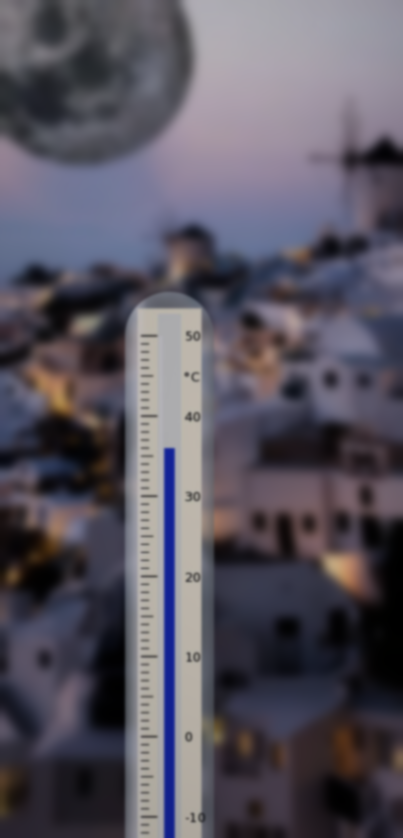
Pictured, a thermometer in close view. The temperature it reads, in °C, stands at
36 °C
